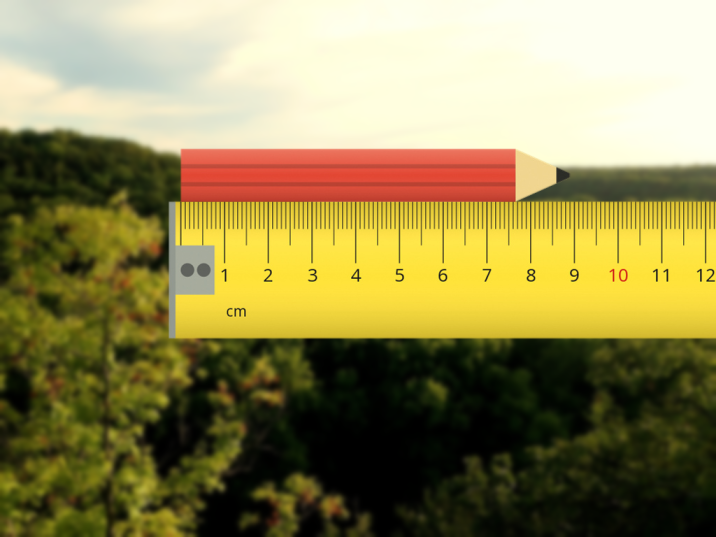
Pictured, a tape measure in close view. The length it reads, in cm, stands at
8.9 cm
